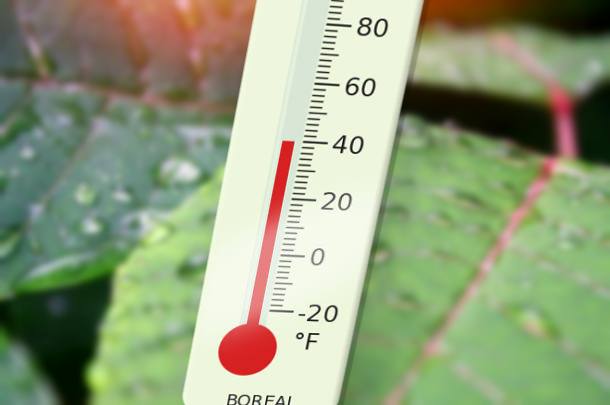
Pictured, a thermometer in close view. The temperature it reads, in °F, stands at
40 °F
